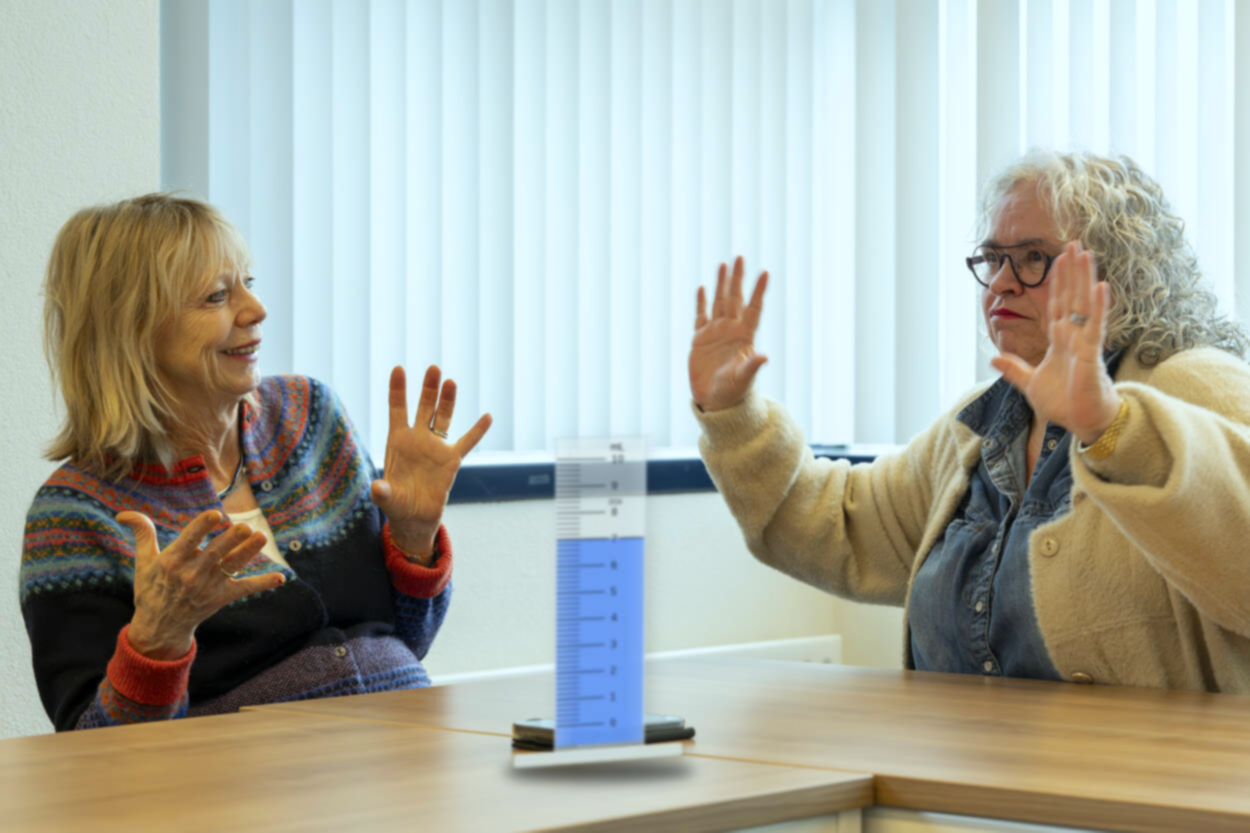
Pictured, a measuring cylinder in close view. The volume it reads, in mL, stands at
7 mL
